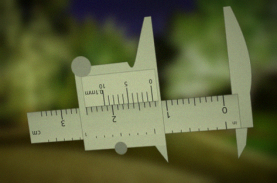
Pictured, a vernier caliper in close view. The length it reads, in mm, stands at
12.4 mm
